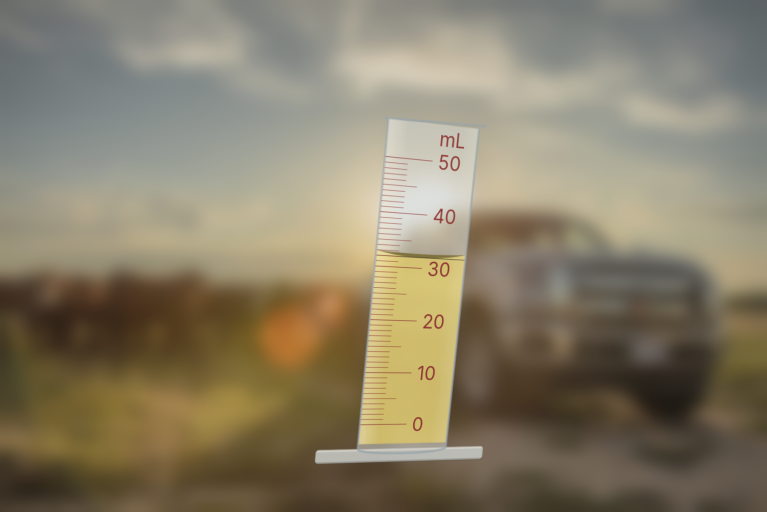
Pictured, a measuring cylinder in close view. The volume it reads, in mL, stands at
32 mL
